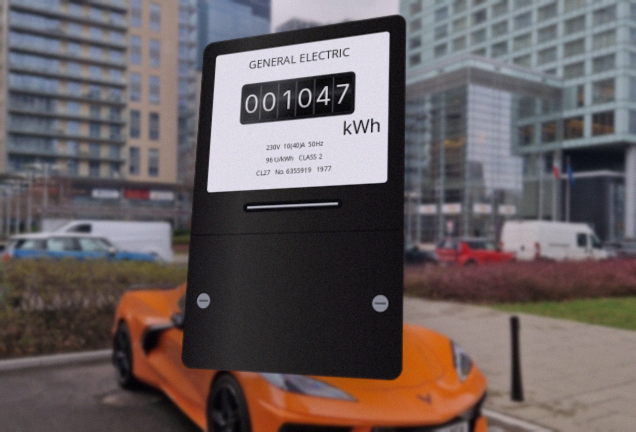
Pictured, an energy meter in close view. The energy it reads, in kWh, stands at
1047 kWh
